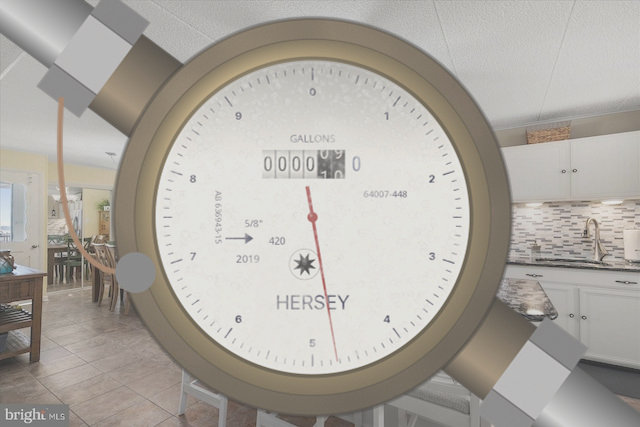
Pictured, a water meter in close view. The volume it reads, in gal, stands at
94.7 gal
